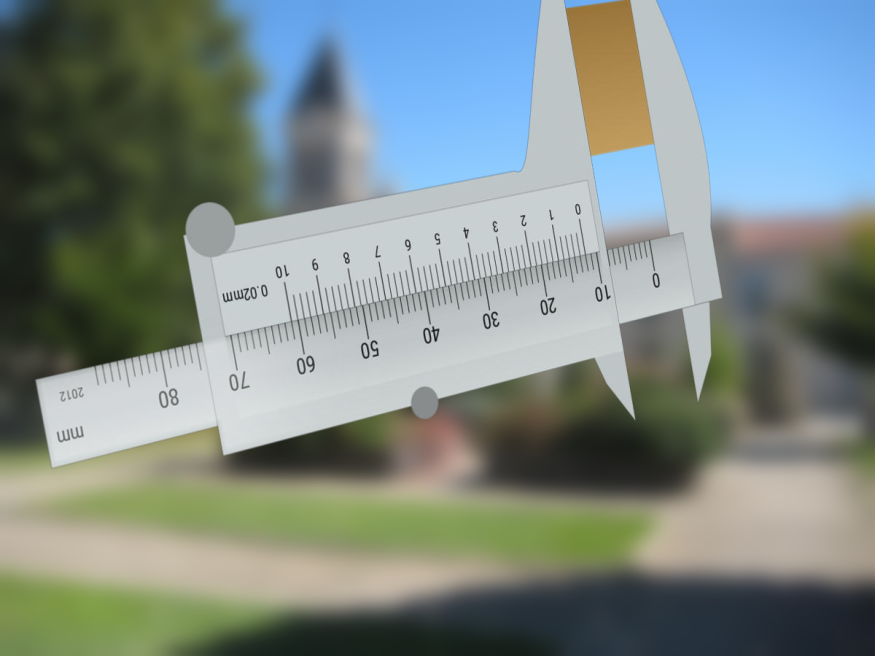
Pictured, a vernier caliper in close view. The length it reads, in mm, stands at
12.0 mm
